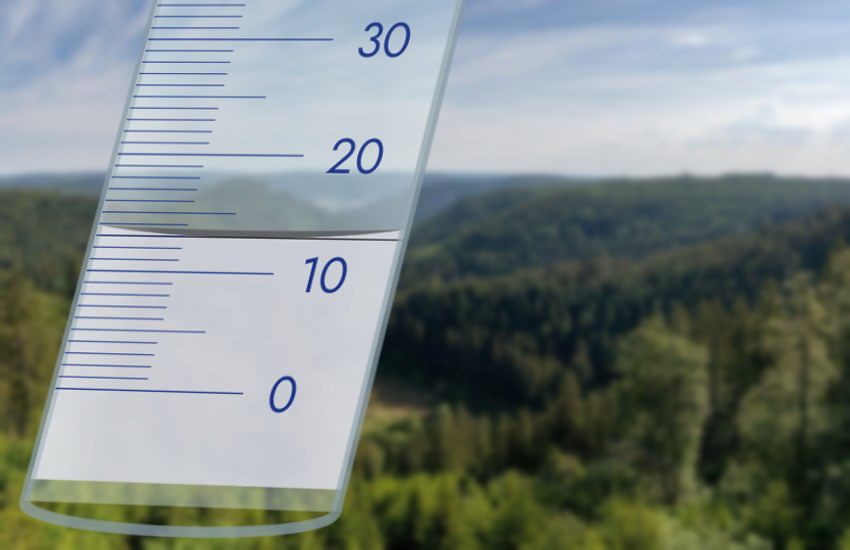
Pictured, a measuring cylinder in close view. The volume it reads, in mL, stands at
13 mL
